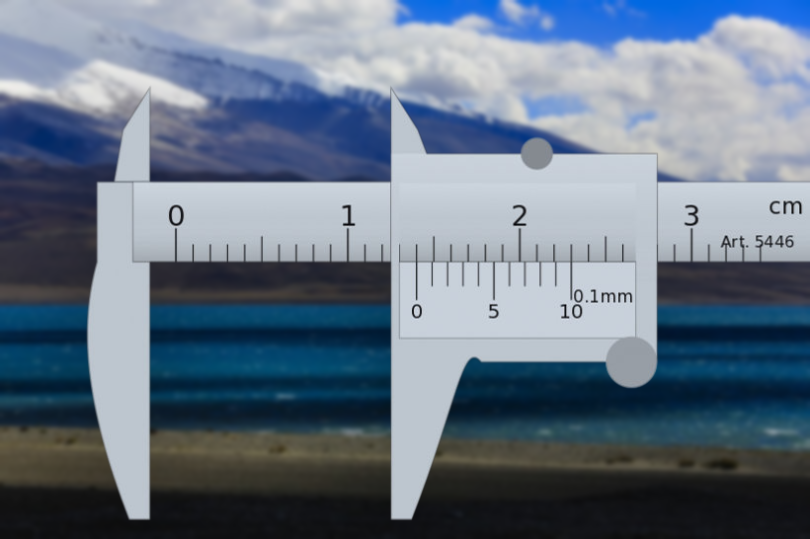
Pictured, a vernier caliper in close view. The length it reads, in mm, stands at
14.0 mm
